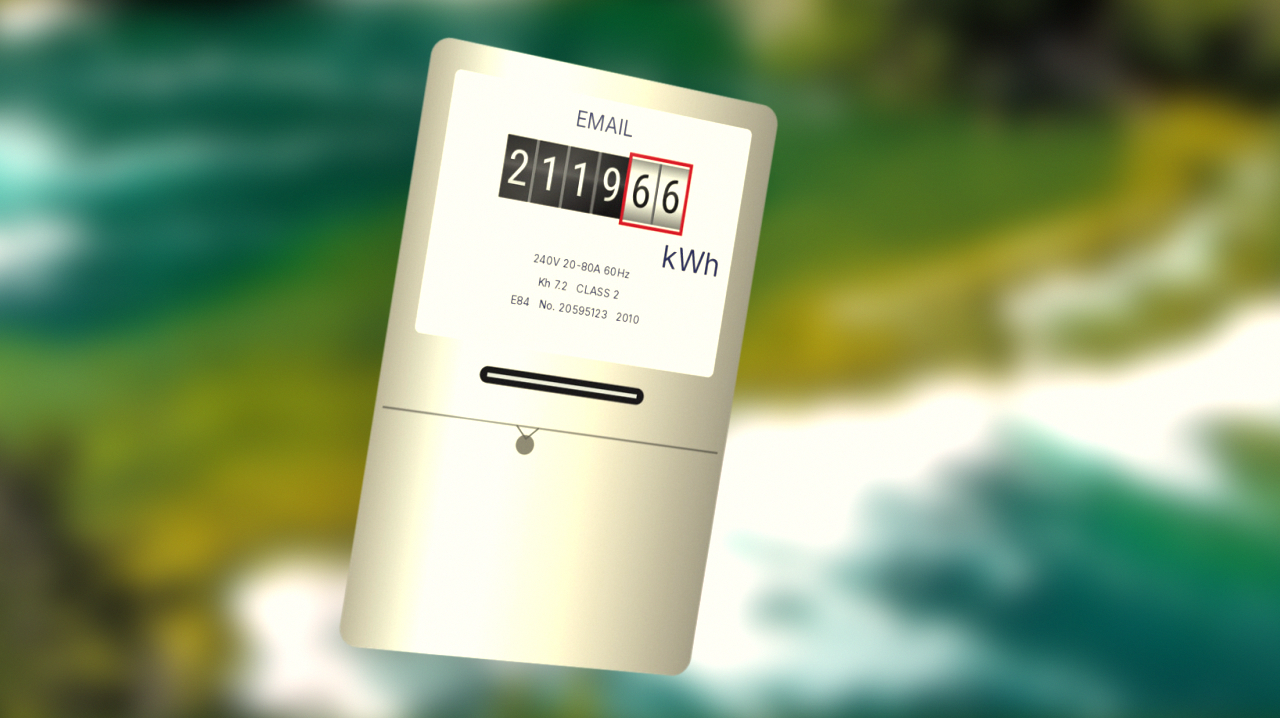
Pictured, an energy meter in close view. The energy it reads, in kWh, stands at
2119.66 kWh
